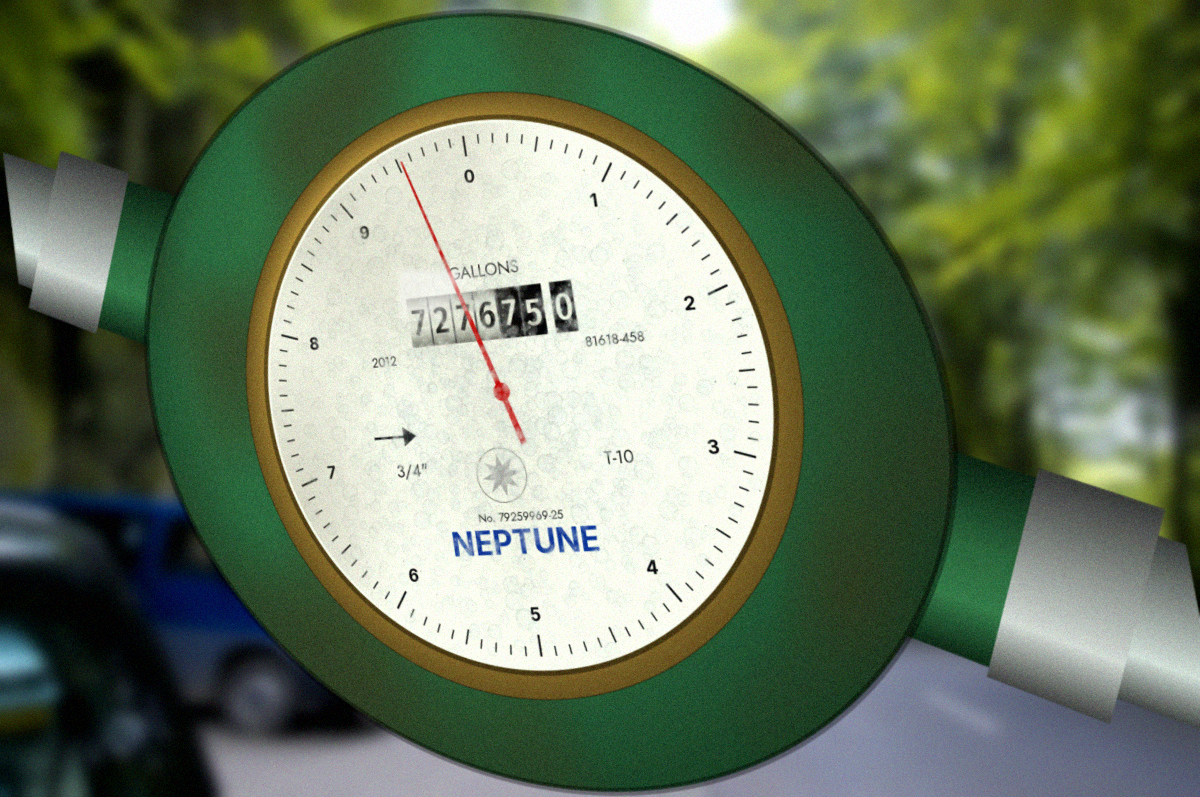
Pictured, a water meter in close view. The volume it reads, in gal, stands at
7276749.5 gal
